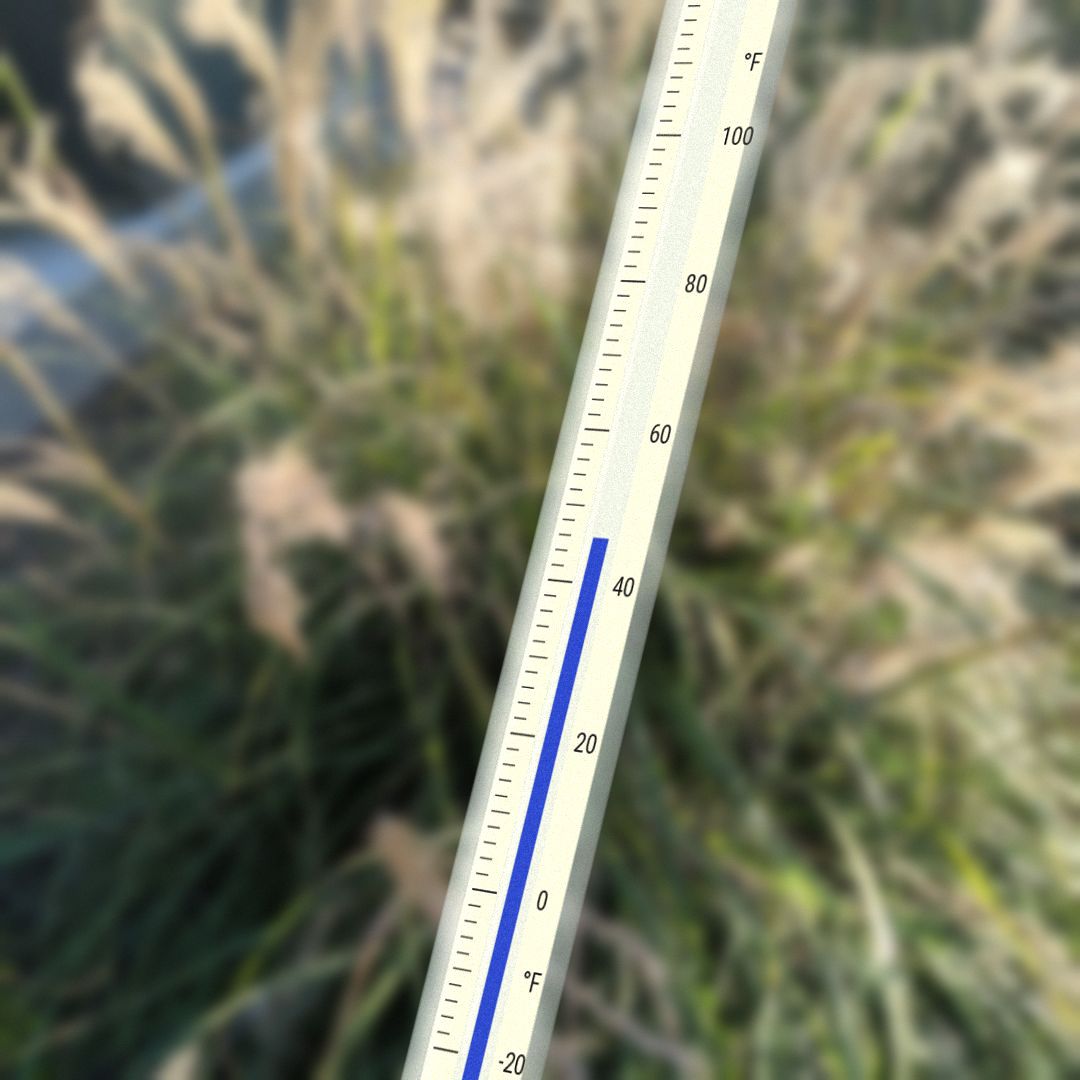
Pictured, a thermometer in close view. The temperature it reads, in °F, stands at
46 °F
